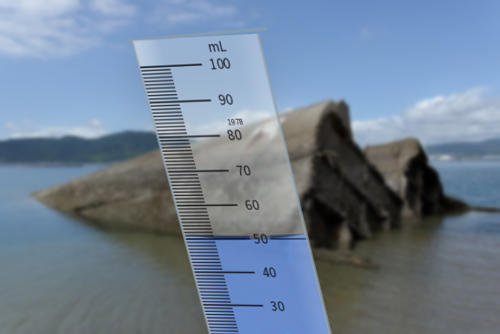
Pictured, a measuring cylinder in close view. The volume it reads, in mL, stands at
50 mL
